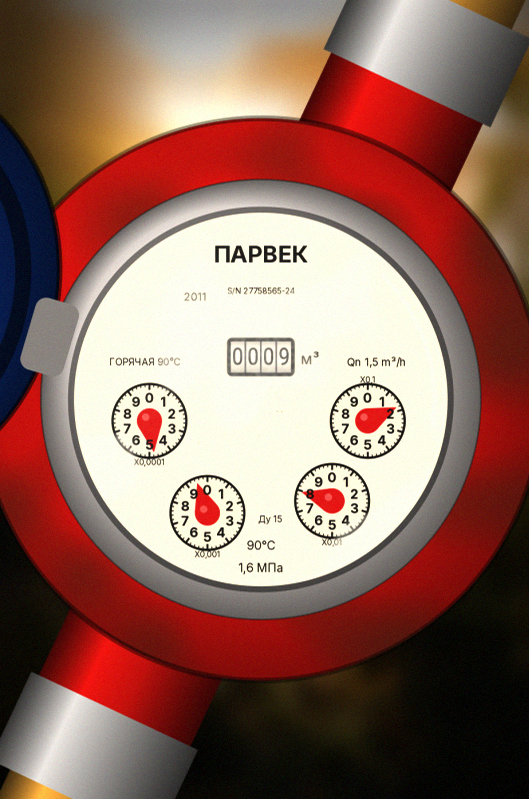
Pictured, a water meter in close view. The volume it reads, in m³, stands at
9.1794 m³
